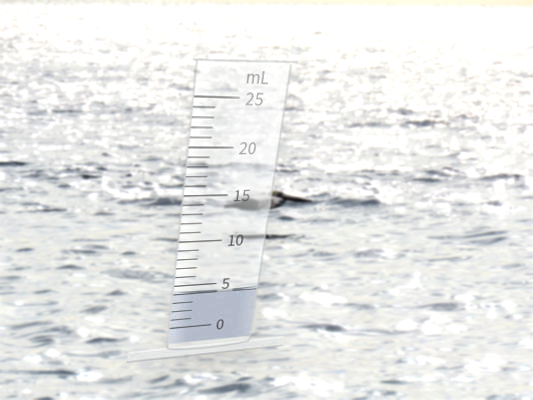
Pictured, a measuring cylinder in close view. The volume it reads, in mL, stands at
4 mL
